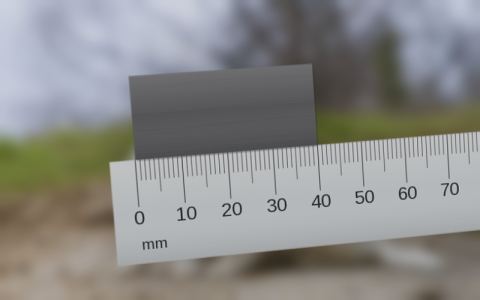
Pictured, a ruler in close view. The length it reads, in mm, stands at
40 mm
